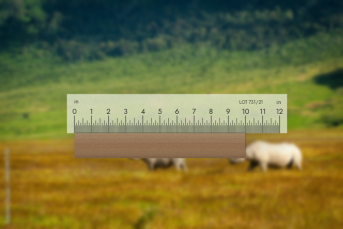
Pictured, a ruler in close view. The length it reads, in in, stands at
10 in
